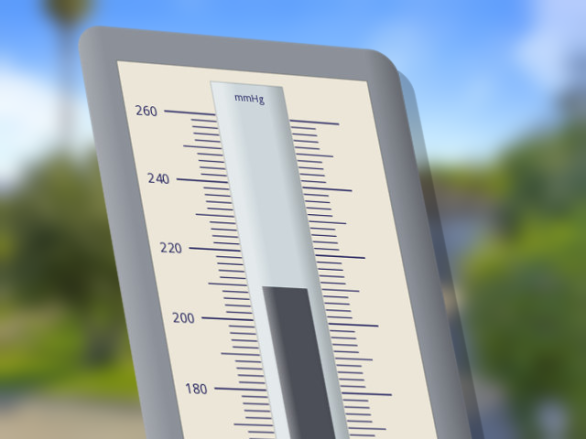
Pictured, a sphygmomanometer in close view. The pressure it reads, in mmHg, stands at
210 mmHg
